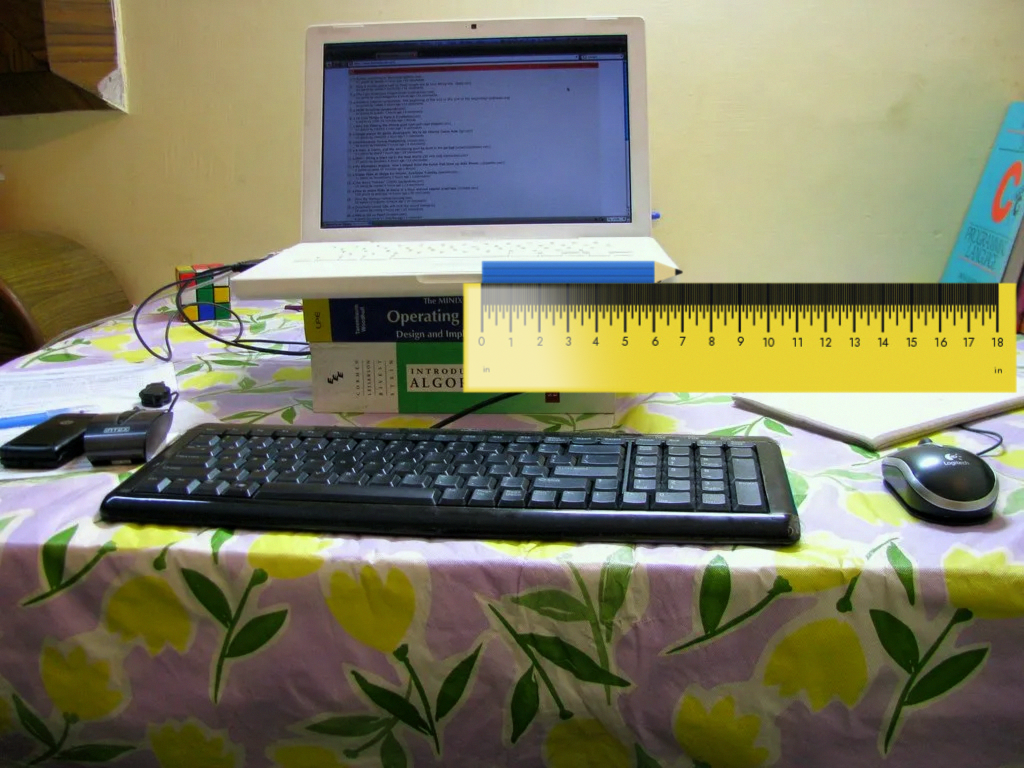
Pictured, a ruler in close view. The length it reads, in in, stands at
7 in
